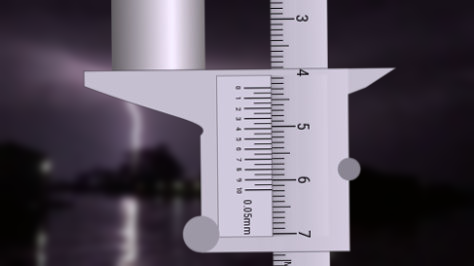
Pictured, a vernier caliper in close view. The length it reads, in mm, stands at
42.8 mm
